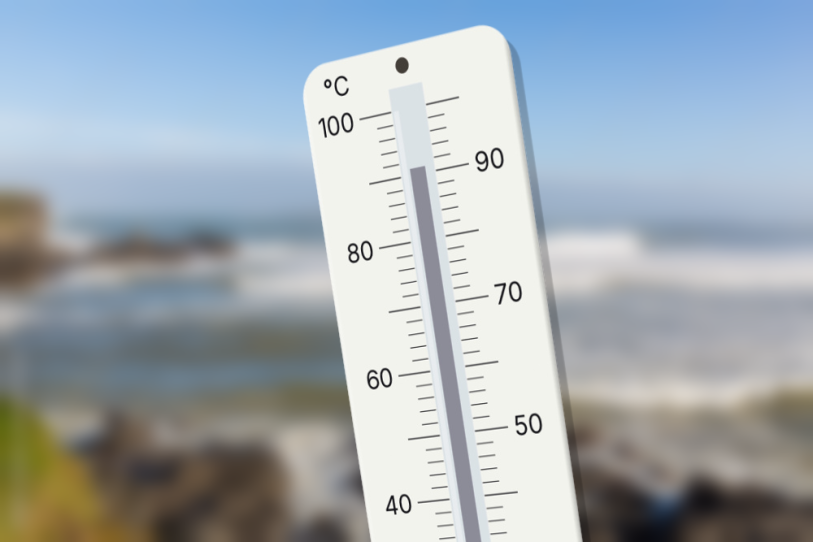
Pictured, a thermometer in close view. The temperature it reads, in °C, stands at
91 °C
